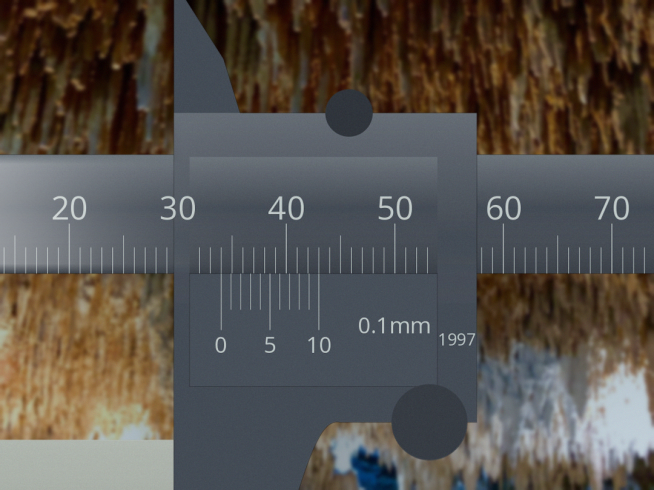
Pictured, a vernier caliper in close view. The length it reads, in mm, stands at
34.0 mm
